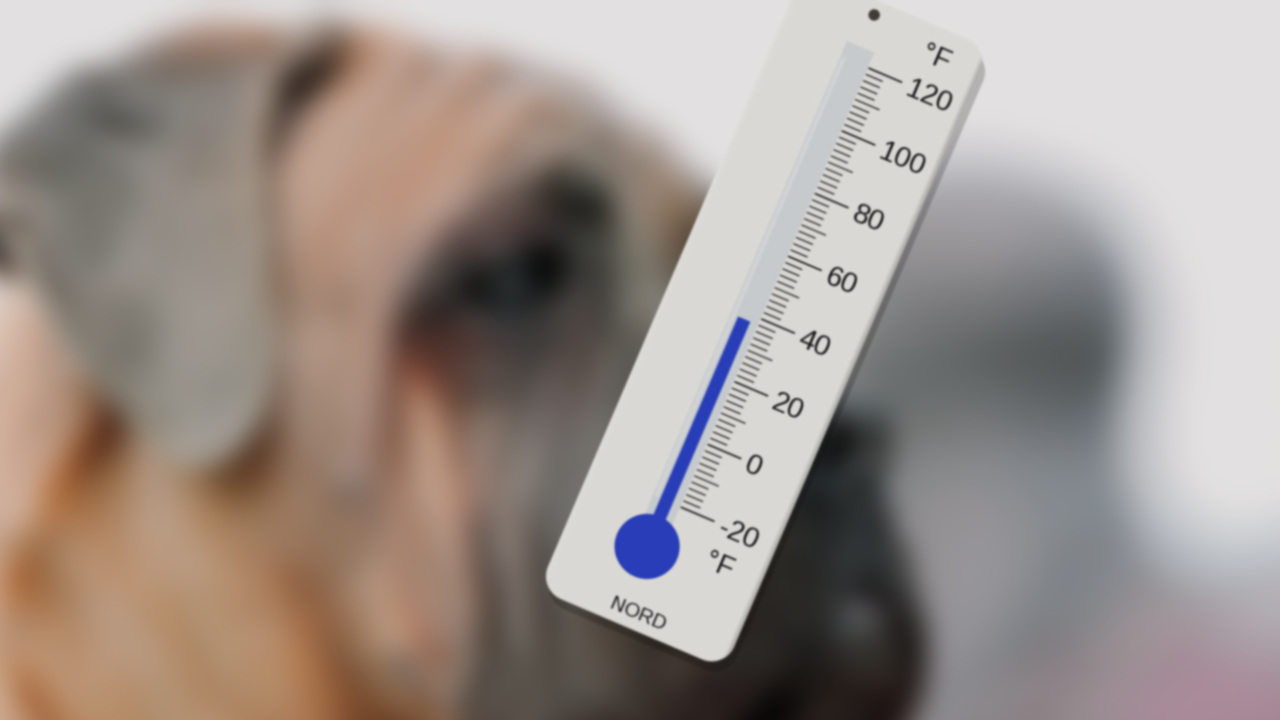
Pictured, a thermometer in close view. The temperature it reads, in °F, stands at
38 °F
